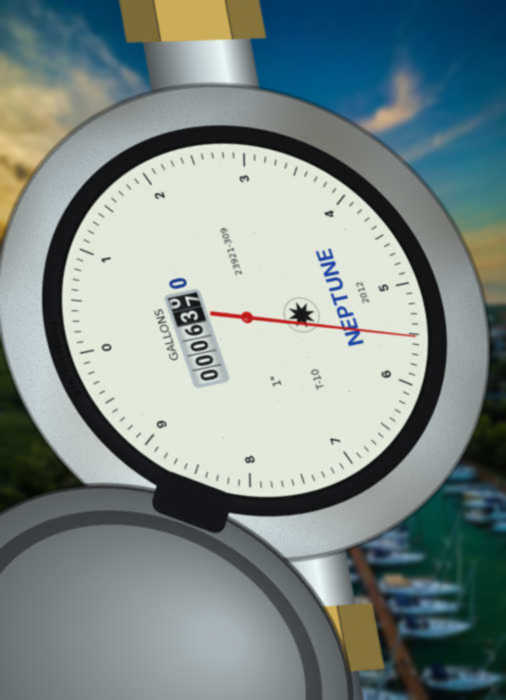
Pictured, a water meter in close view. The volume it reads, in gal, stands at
6365.5 gal
